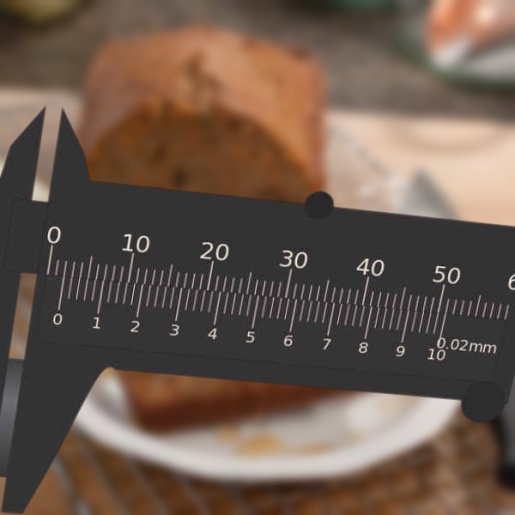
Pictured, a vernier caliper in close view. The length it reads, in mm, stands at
2.0 mm
